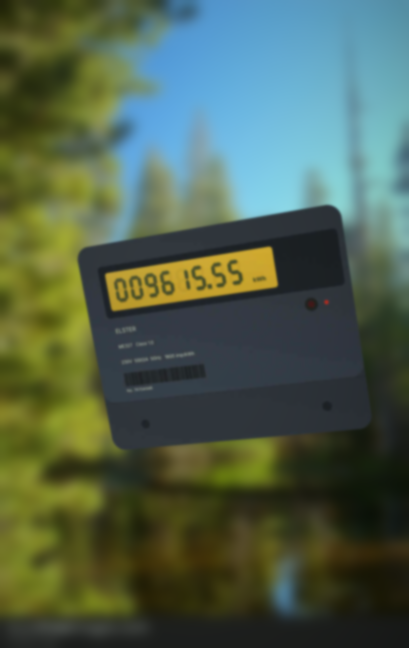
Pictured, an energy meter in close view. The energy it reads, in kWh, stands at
9615.55 kWh
